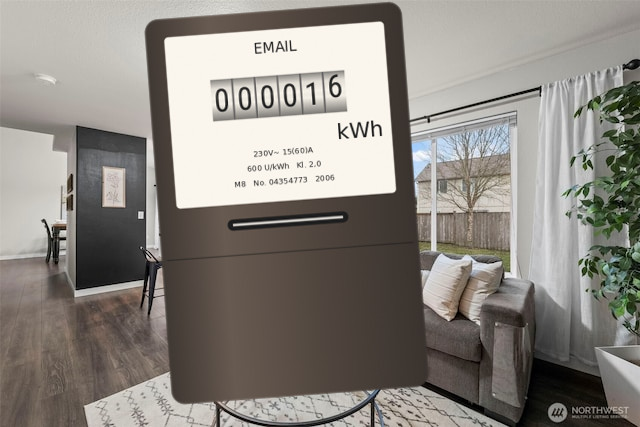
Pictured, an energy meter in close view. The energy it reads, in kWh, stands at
16 kWh
